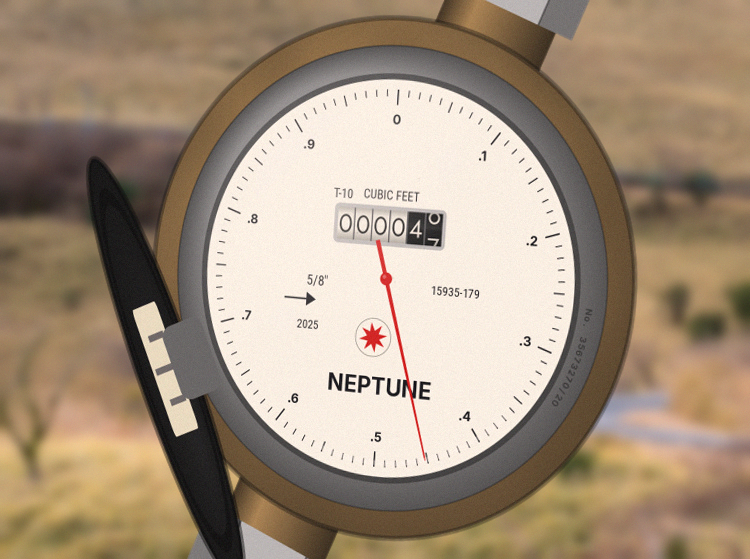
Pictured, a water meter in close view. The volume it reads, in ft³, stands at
46.45 ft³
